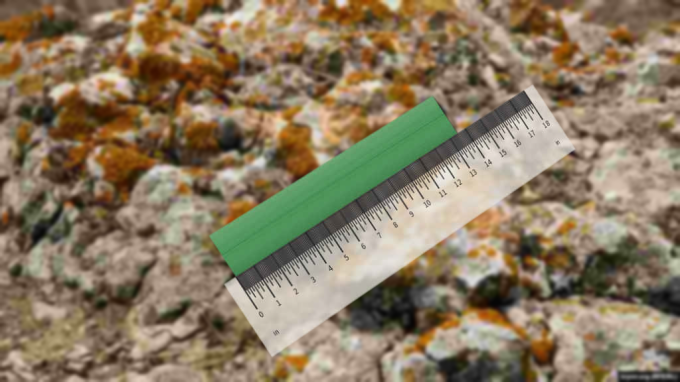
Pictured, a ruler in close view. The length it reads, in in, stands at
13.5 in
